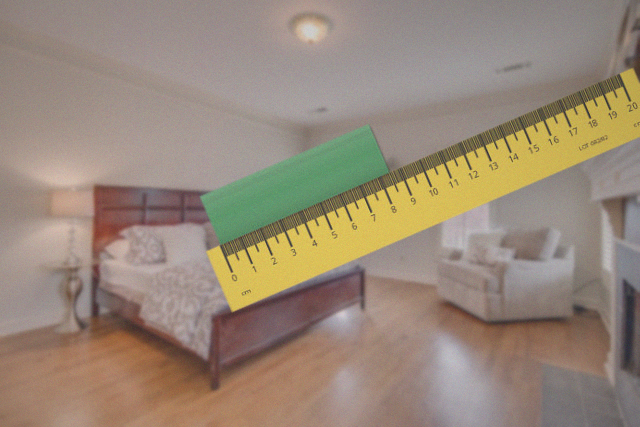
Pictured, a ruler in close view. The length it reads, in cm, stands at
8.5 cm
